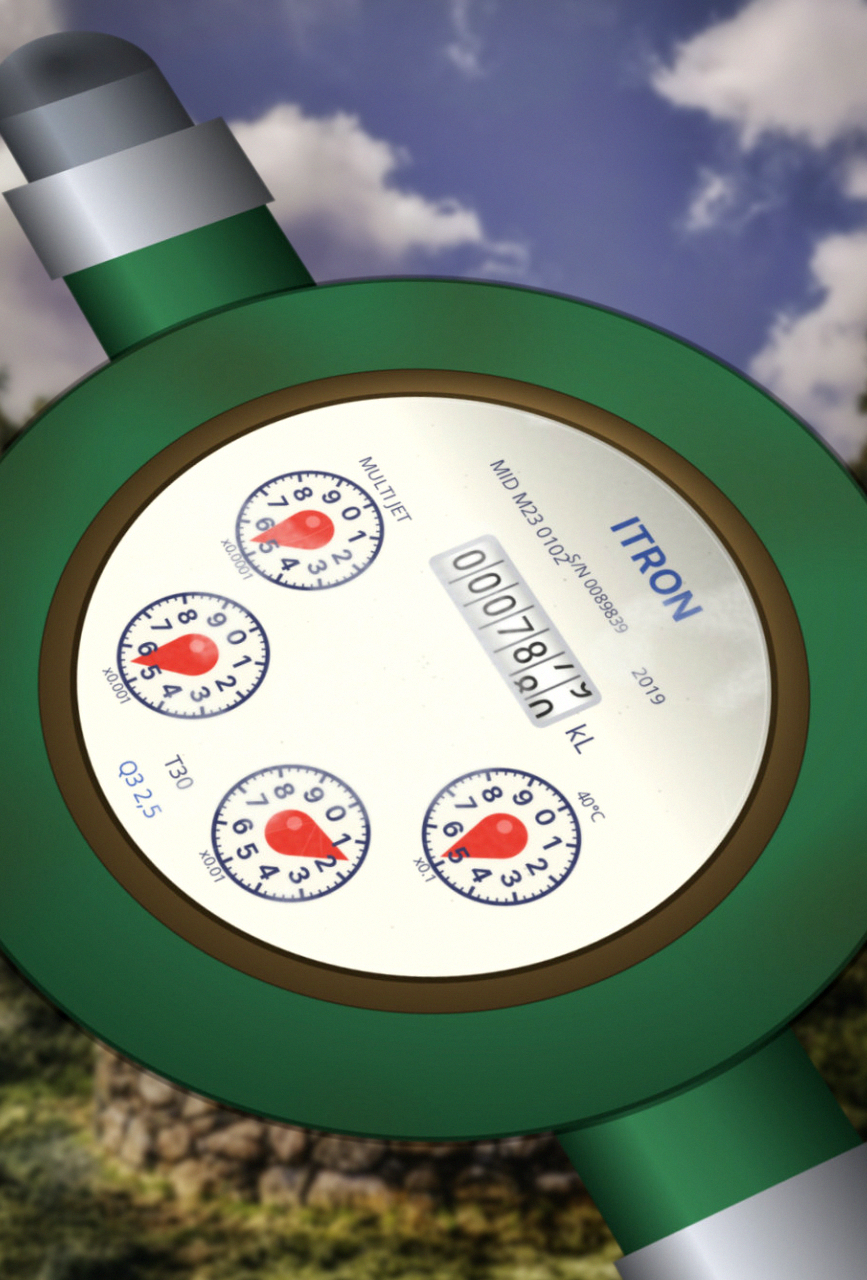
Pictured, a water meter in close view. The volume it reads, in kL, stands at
7879.5155 kL
